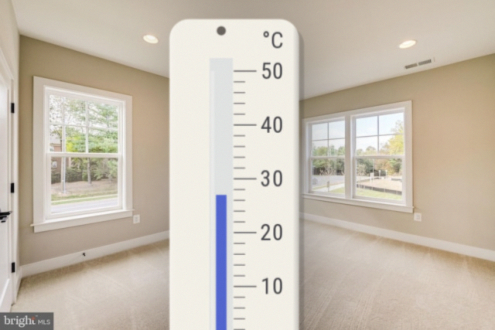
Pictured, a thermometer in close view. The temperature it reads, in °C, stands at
27 °C
